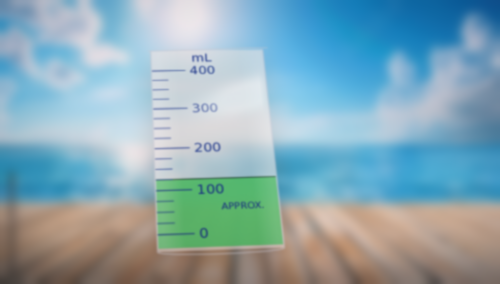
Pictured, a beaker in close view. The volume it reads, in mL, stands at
125 mL
